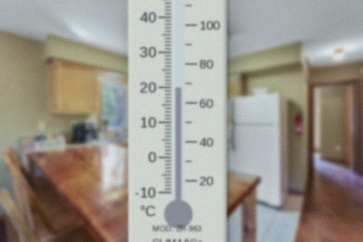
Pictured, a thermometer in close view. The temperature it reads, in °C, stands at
20 °C
